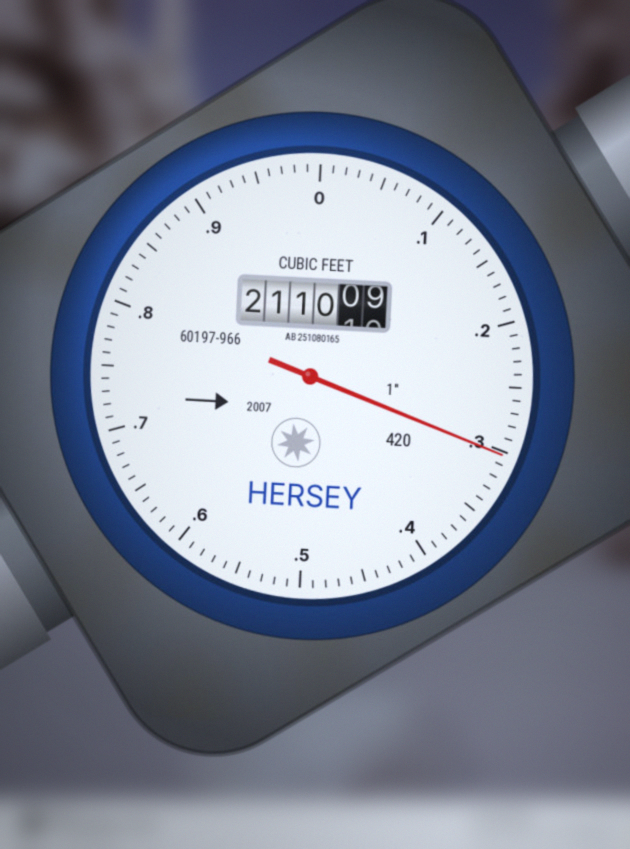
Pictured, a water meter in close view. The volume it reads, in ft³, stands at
211009.30 ft³
